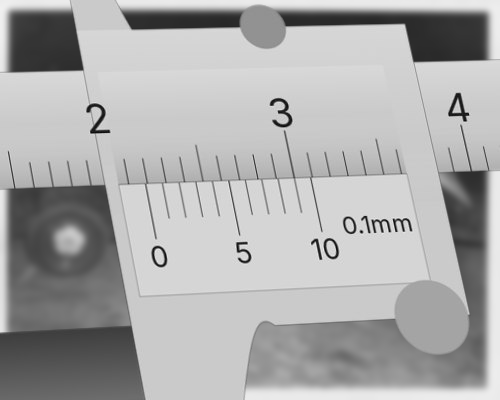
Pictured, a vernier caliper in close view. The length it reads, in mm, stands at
21.9 mm
